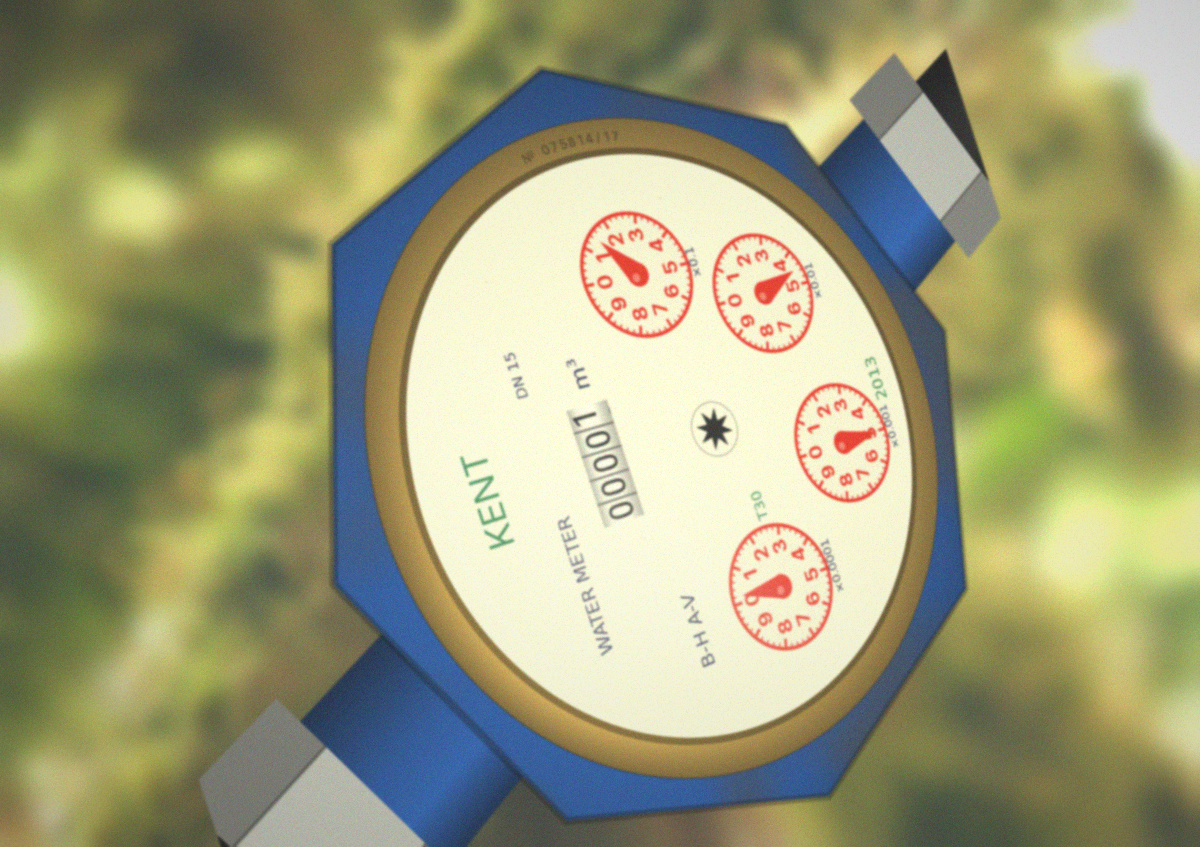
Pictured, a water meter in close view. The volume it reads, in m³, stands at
1.1450 m³
